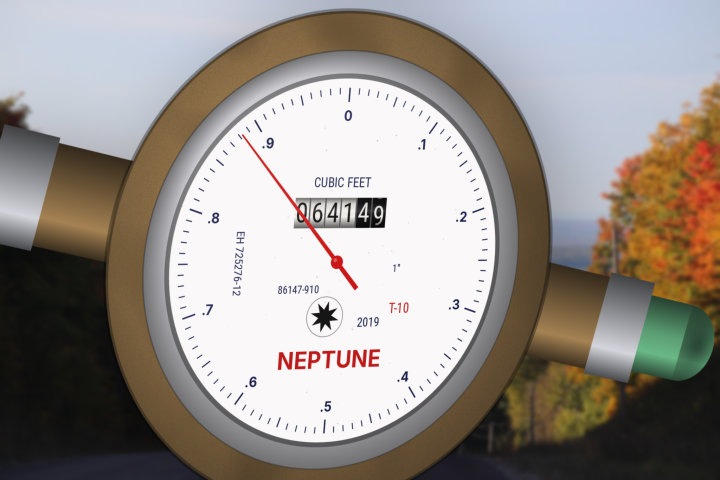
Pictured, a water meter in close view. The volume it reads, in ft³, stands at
64148.88 ft³
